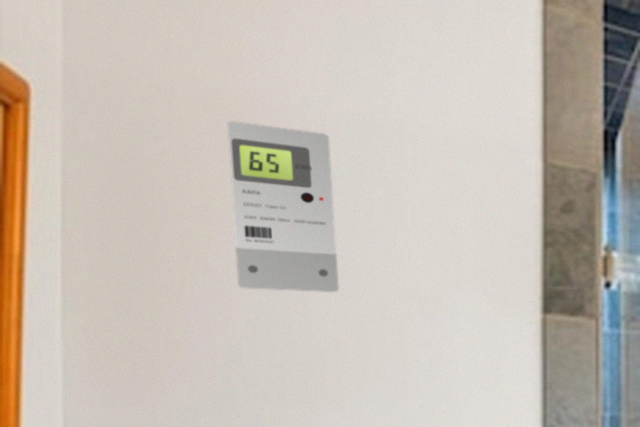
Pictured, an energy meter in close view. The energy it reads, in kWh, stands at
65 kWh
